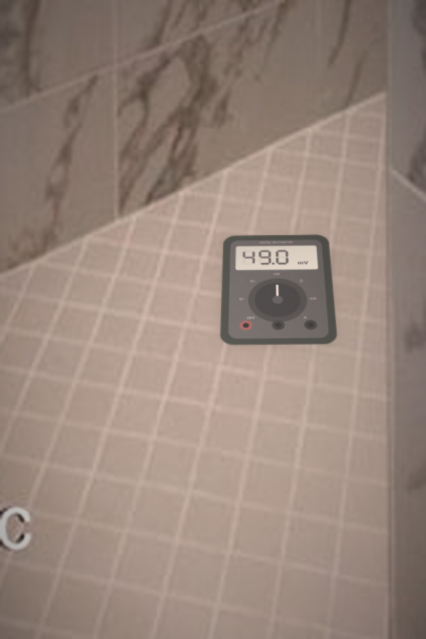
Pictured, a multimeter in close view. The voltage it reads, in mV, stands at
49.0 mV
